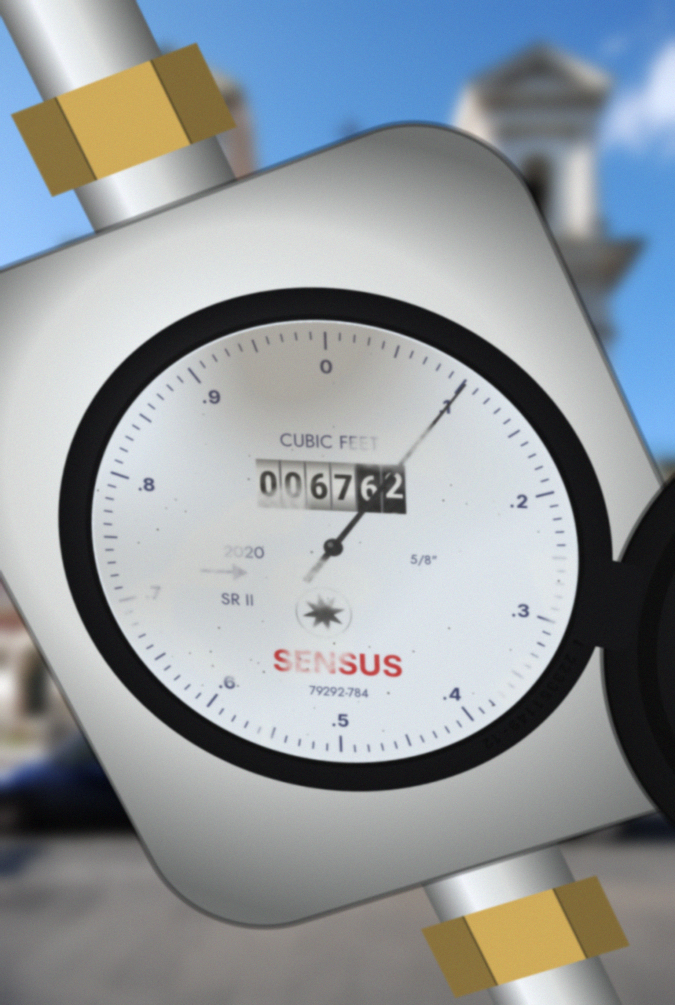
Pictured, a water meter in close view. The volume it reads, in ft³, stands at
6762.10 ft³
